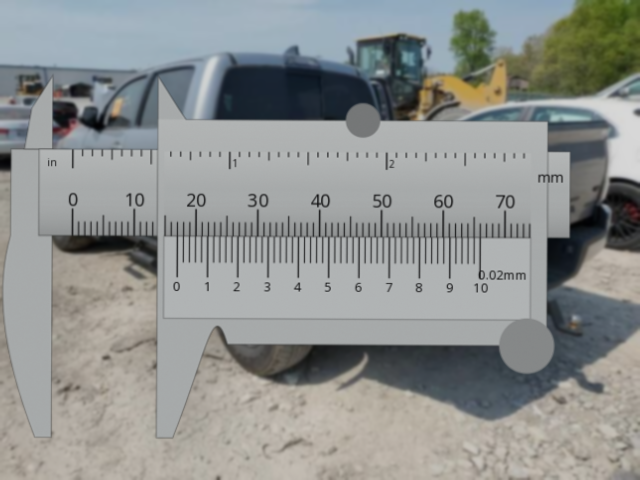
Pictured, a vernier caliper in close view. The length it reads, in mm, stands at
17.0 mm
